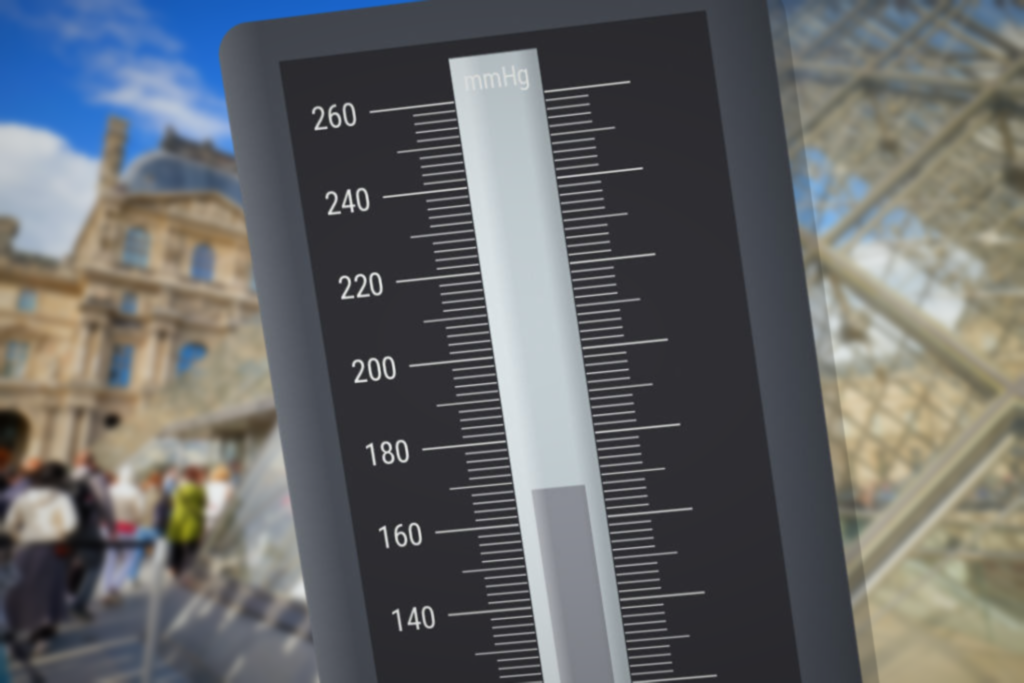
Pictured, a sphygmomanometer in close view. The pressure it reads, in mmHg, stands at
168 mmHg
